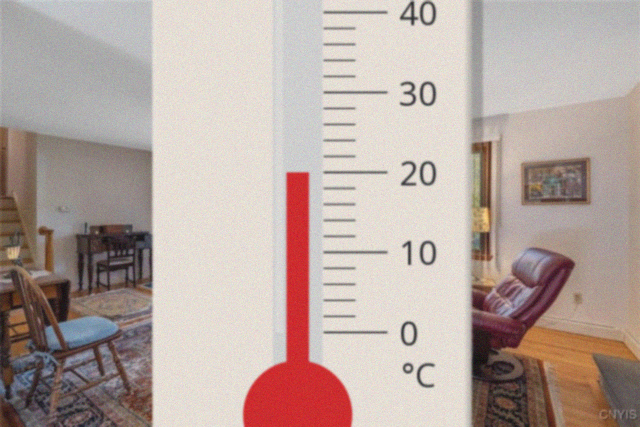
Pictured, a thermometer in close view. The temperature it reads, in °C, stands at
20 °C
